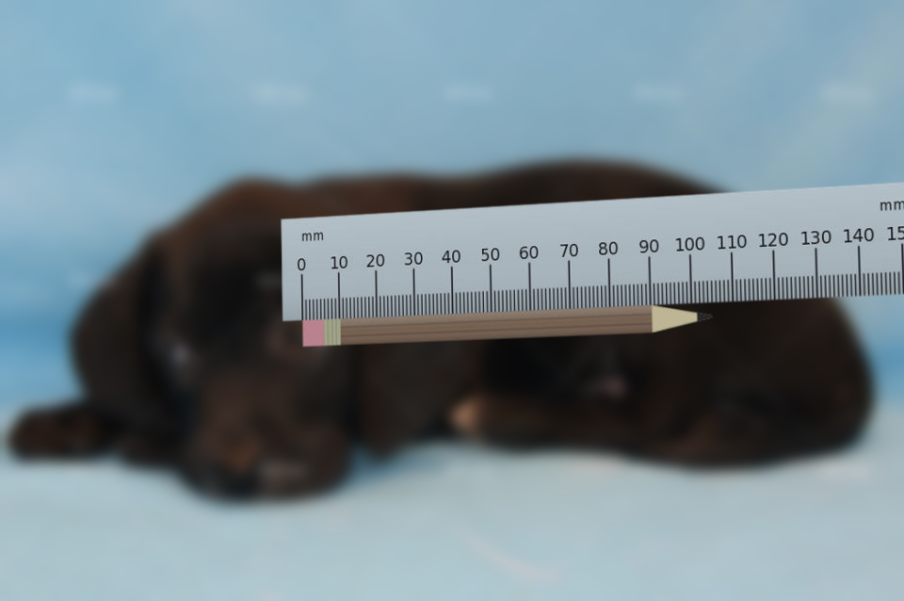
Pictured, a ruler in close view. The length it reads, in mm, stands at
105 mm
